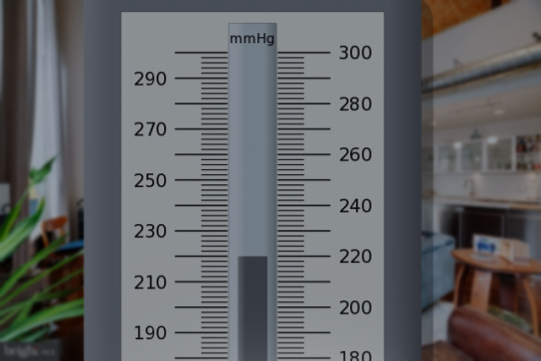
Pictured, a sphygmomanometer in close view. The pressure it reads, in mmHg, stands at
220 mmHg
